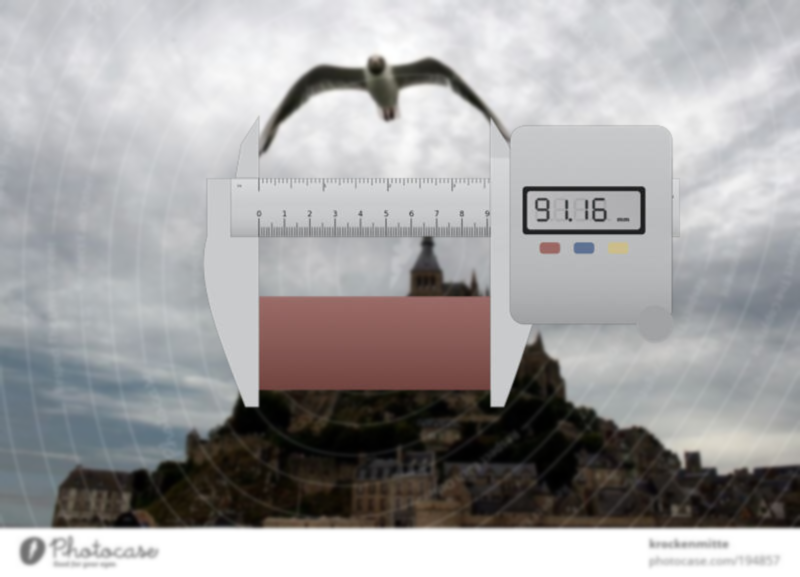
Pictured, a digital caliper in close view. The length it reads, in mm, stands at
91.16 mm
